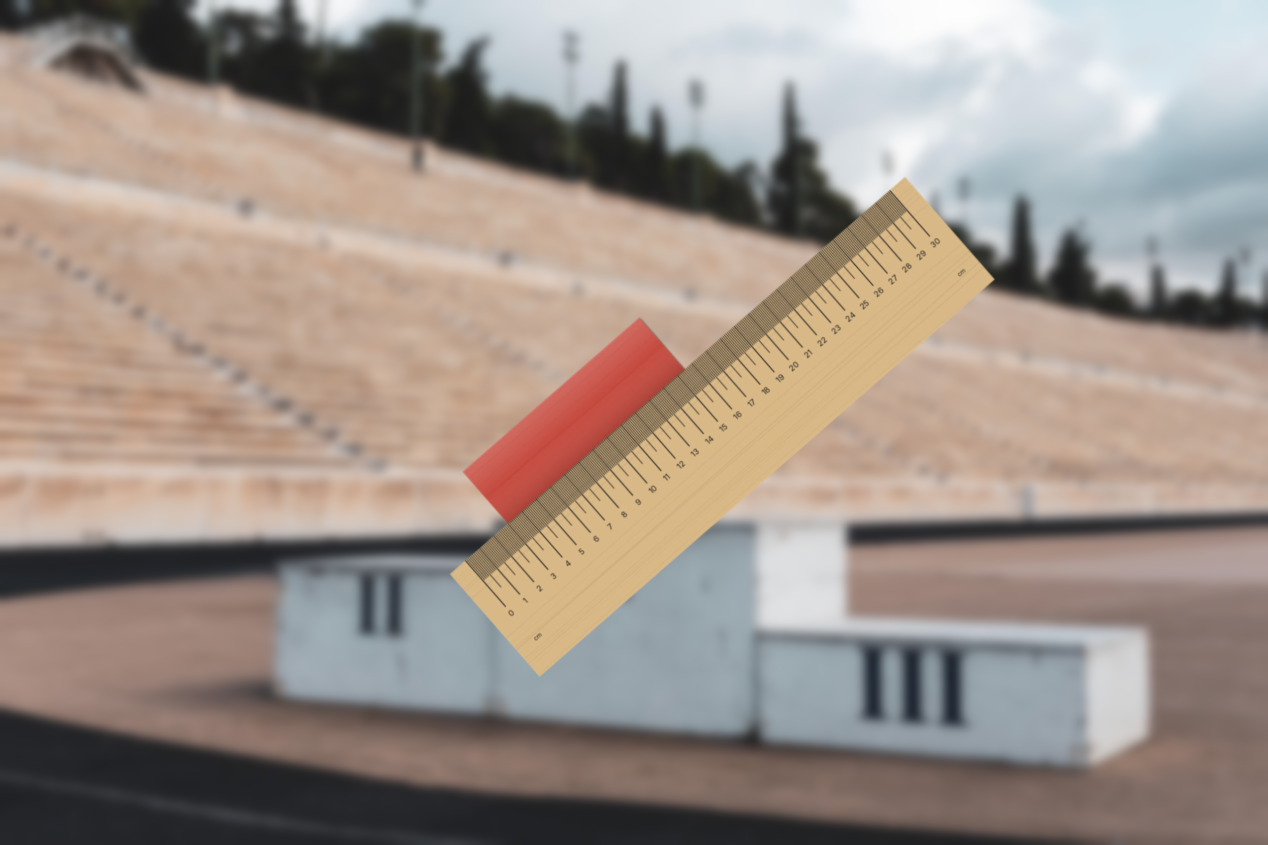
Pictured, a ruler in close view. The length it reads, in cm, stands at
12.5 cm
